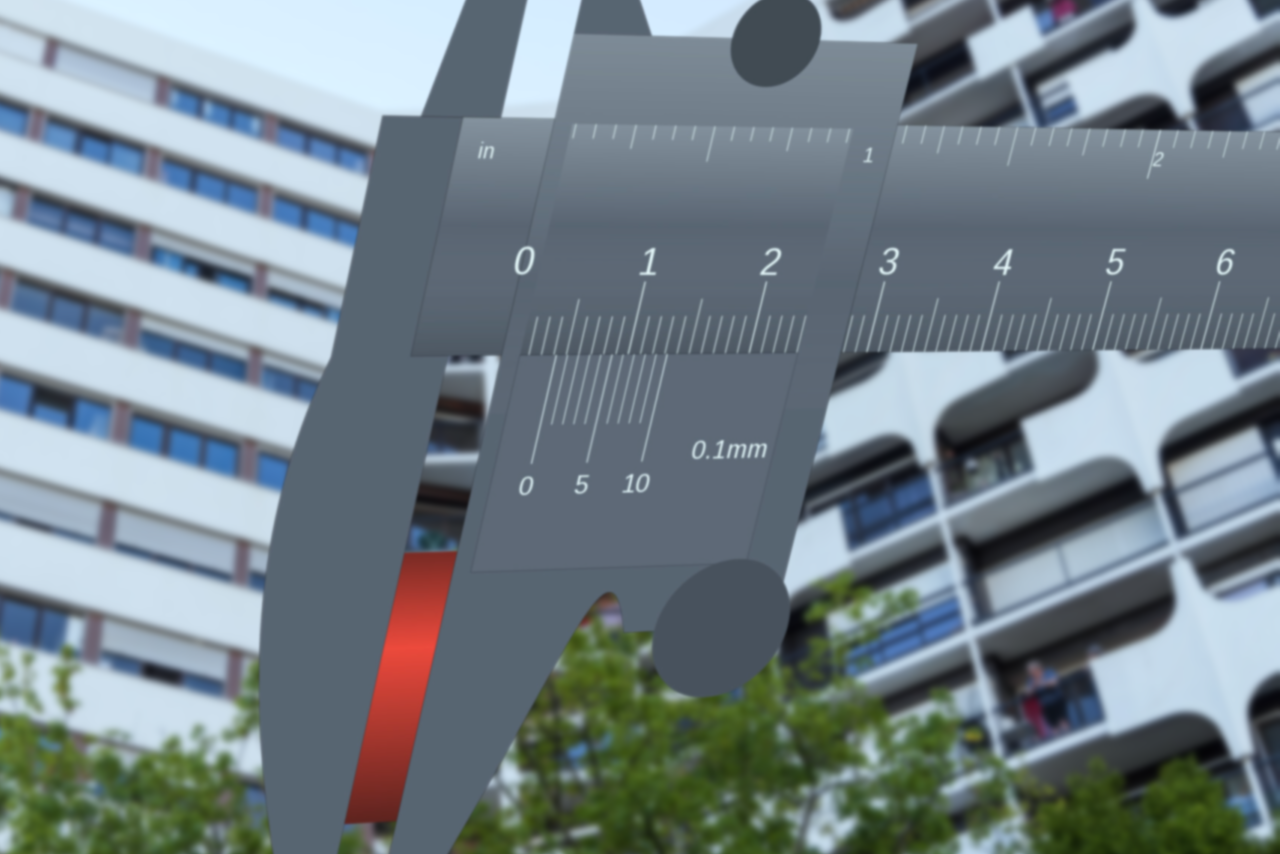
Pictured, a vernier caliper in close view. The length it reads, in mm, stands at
4.2 mm
